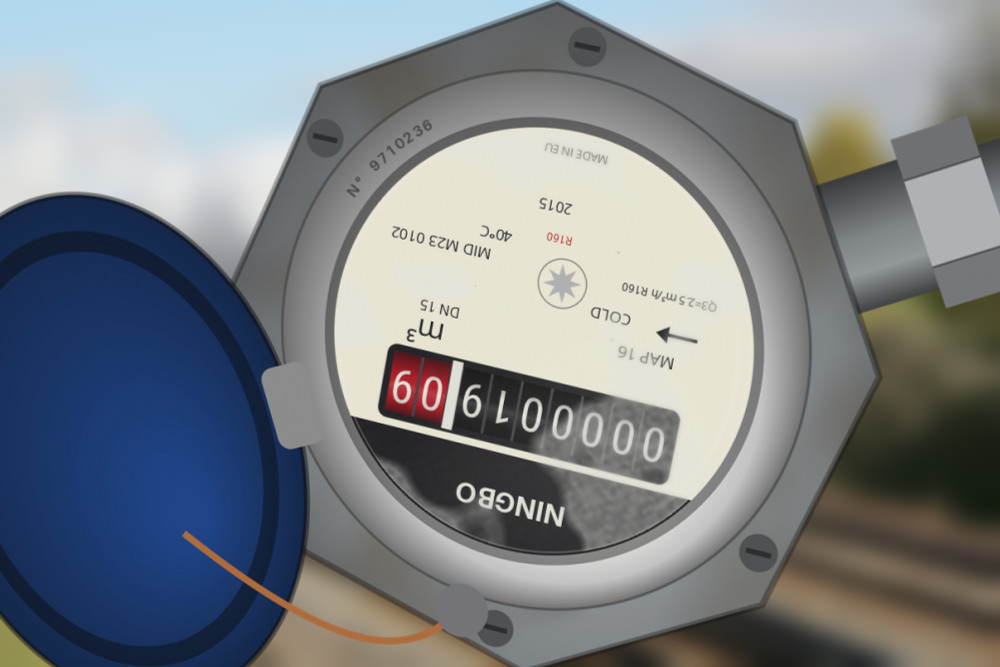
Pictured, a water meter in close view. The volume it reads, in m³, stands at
19.09 m³
